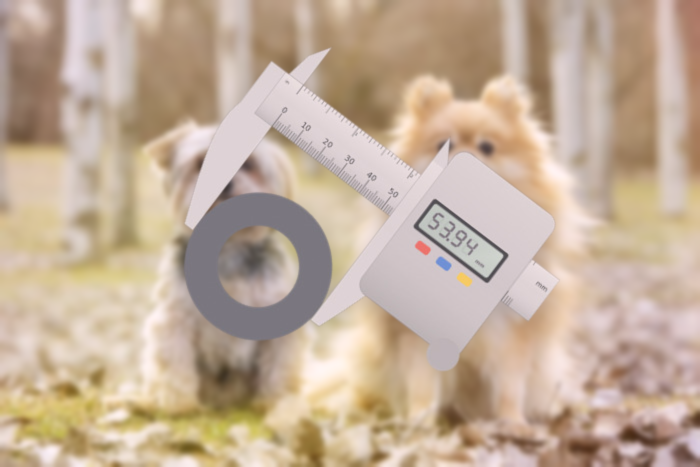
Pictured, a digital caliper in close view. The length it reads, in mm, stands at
53.94 mm
